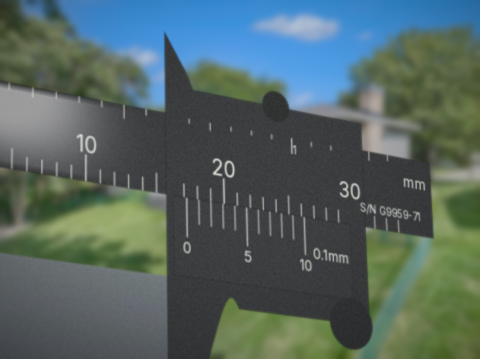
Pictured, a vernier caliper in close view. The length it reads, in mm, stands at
17.2 mm
